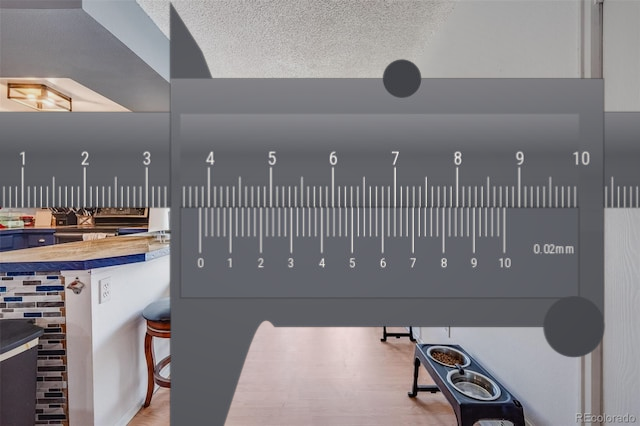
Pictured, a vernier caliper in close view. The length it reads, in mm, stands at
38.6 mm
